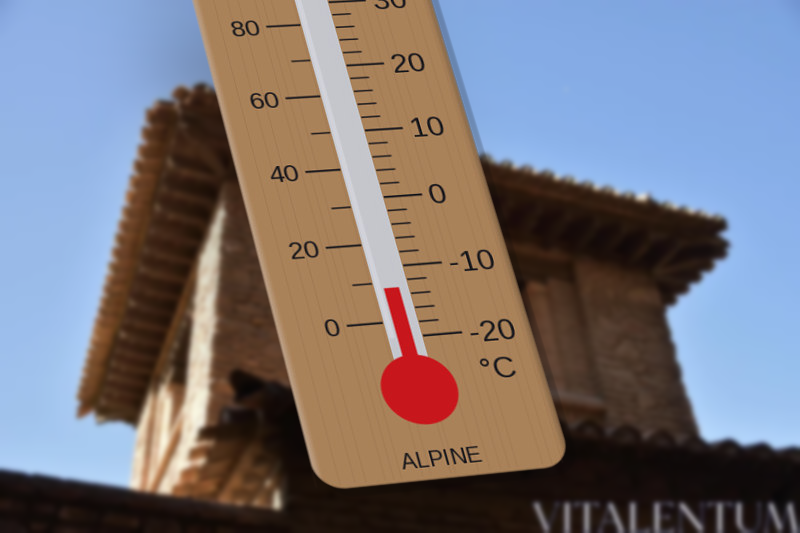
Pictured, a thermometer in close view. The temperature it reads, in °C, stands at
-13 °C
